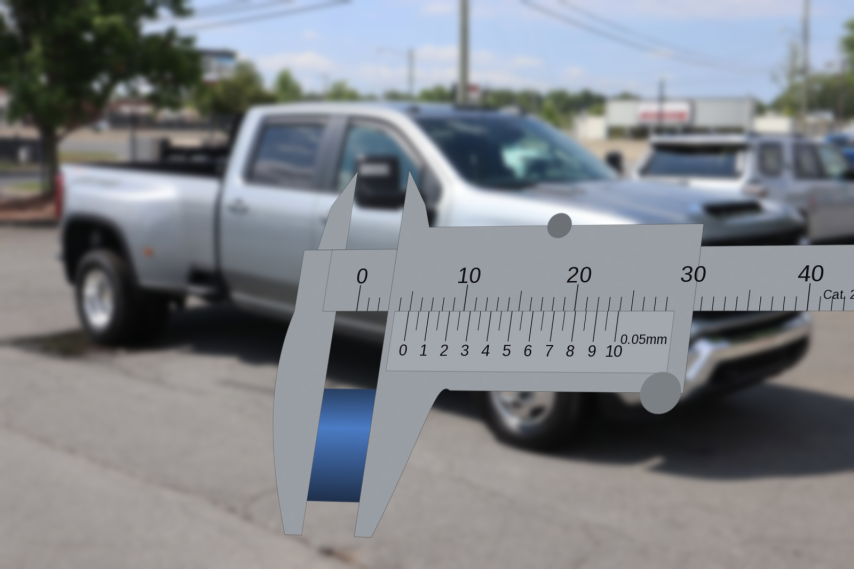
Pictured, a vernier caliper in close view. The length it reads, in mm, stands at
4.9 mm
